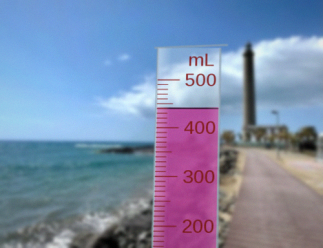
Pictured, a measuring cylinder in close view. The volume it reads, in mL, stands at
440 mL
